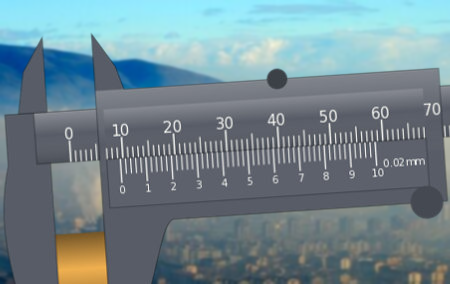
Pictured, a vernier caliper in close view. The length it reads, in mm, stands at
9.5 mm
